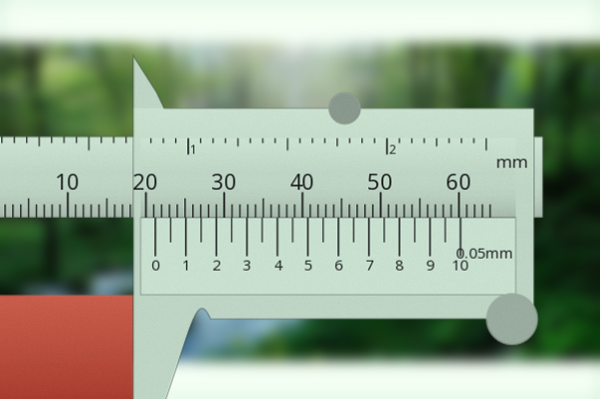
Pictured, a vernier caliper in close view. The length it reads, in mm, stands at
21.2 mm
